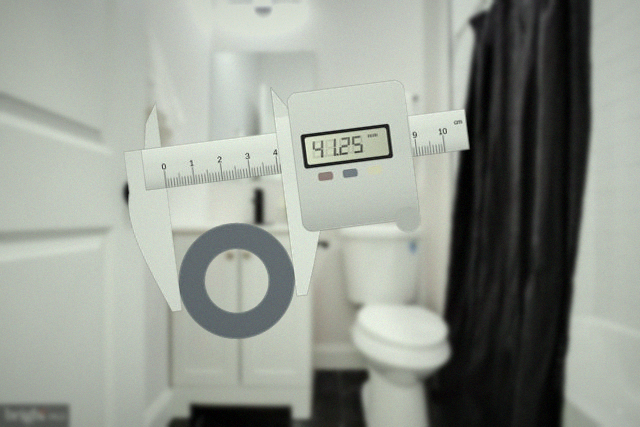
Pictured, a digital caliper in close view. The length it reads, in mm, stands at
41.25 mm
